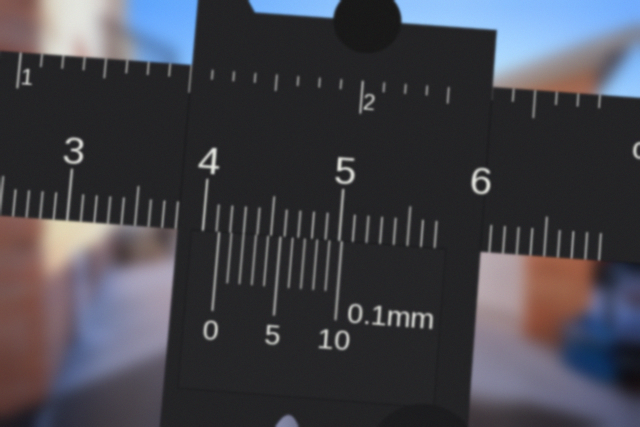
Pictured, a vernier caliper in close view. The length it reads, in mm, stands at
41.2 mm
